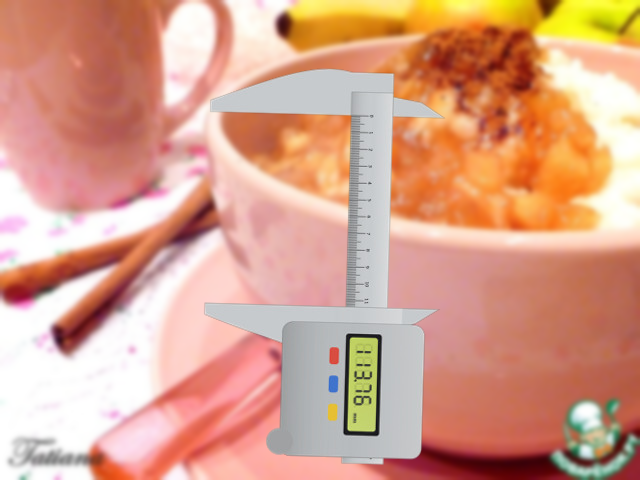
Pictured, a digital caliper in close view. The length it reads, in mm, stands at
113.76 mm
